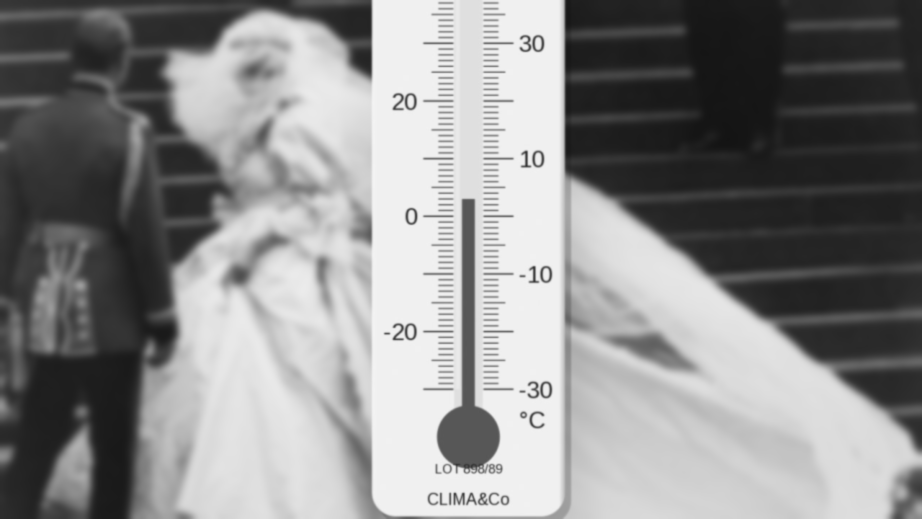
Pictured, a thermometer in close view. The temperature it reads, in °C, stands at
3 °C
